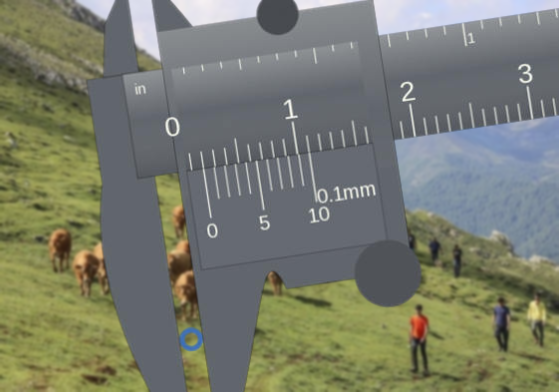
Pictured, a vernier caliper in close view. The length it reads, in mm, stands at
2.0 mm
